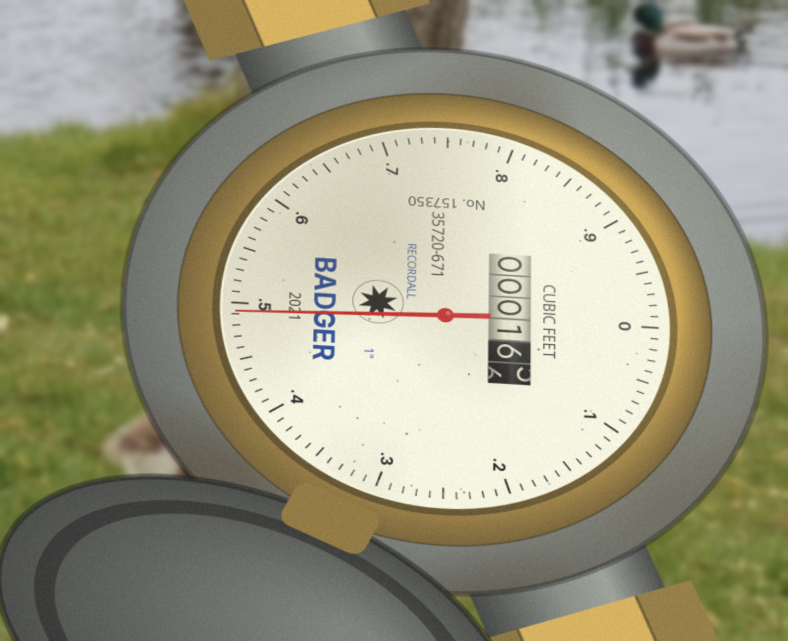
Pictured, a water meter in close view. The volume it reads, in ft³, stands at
165.49 ft³
